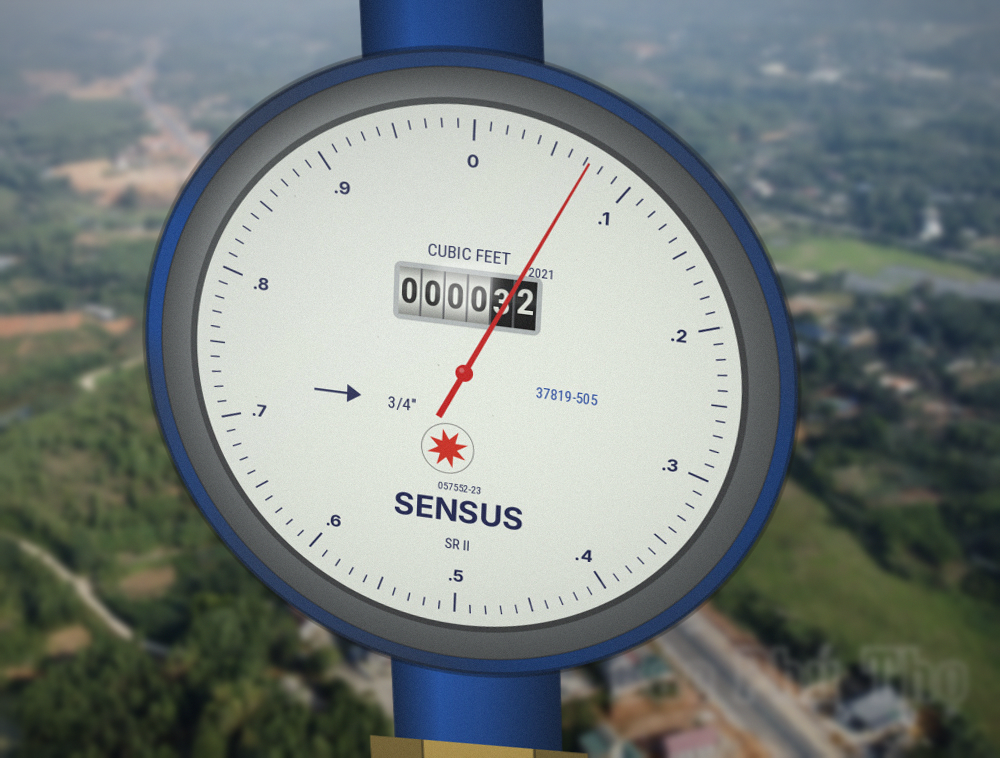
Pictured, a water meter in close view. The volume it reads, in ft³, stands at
32.07 ft³
